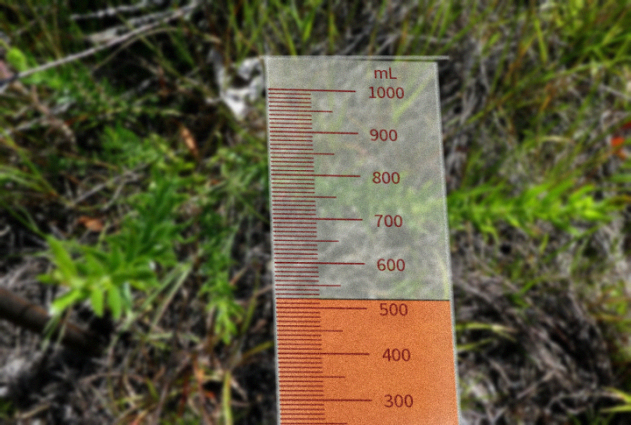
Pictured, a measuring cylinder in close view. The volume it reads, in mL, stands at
520 mL
